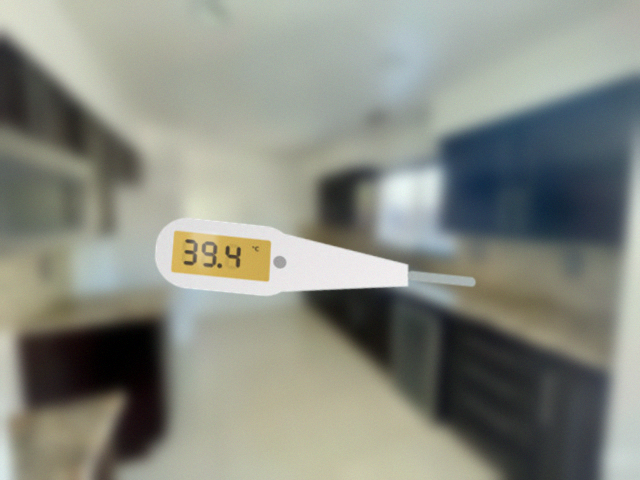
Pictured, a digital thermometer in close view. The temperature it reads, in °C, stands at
39.4 °C
